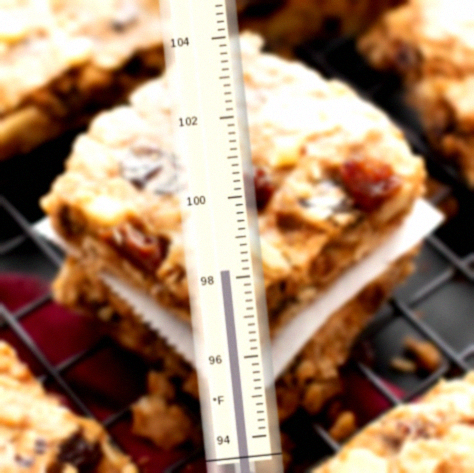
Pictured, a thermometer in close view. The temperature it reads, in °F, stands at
98.2 °F
